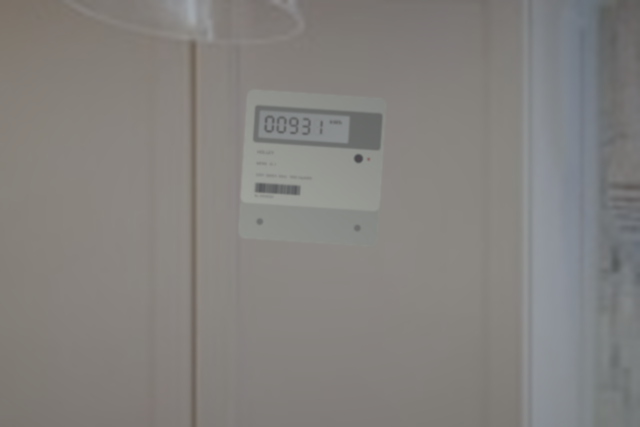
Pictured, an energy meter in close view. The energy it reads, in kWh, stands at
931 kWh
